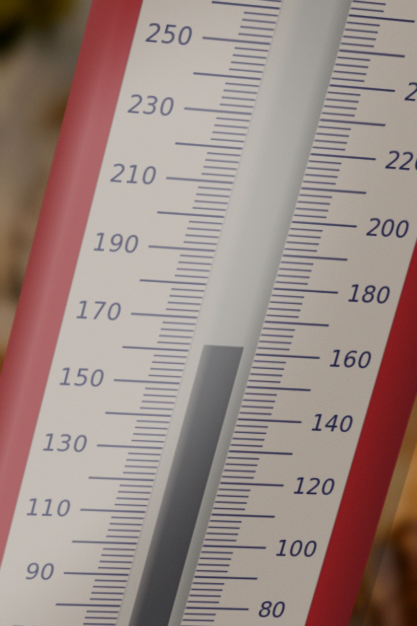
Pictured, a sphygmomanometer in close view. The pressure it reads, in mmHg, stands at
162 mmHg
